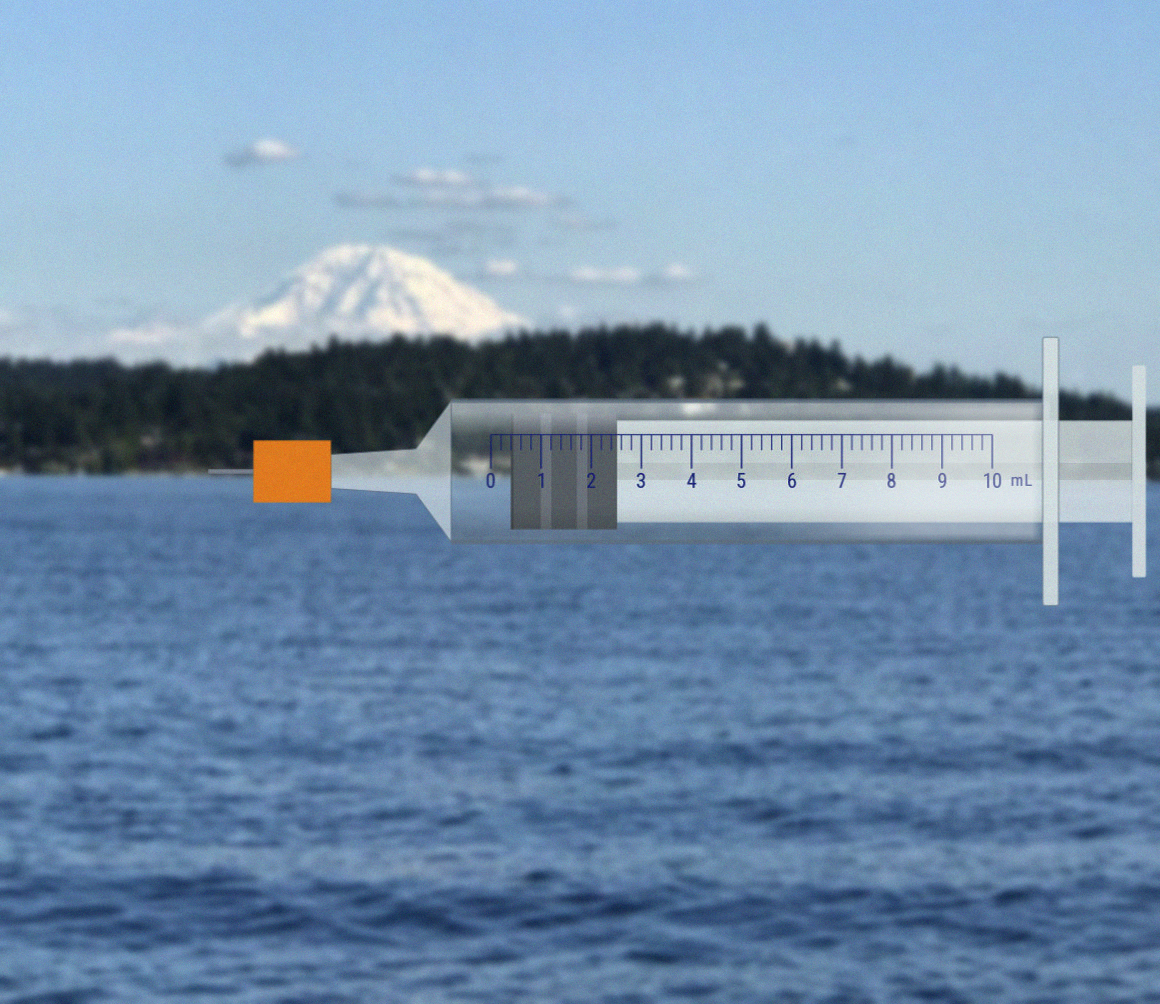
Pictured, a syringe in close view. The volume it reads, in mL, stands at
0.4 mL
